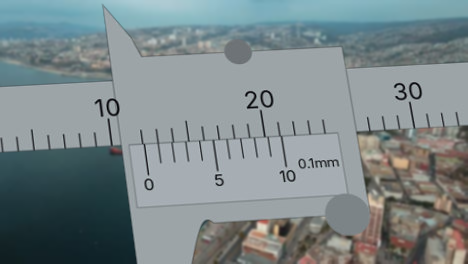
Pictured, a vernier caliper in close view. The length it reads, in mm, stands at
12.1 mm
